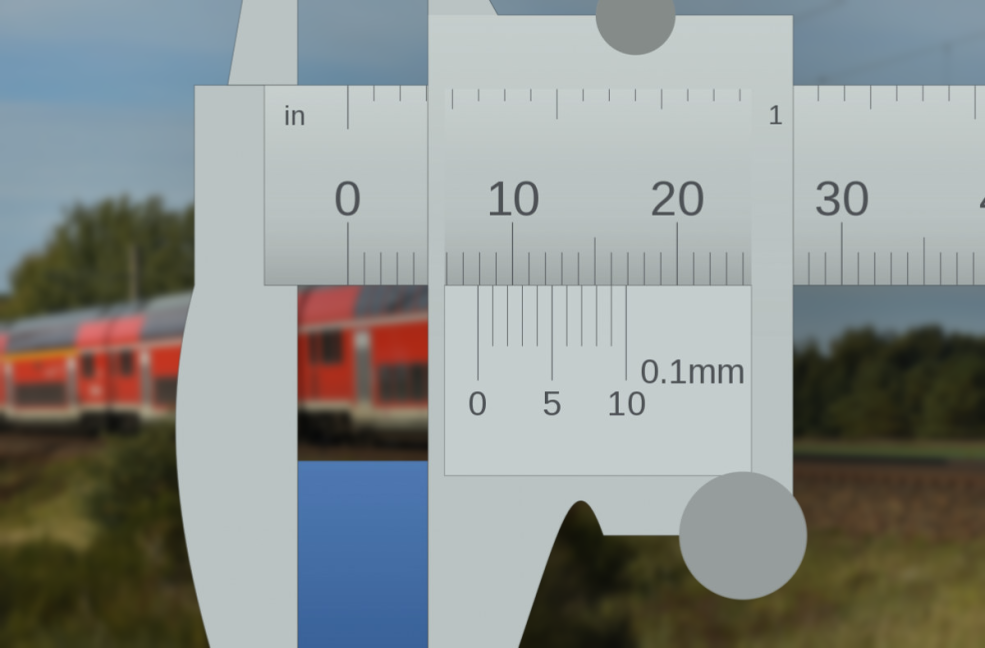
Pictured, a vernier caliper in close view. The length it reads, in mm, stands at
7.9 mm
